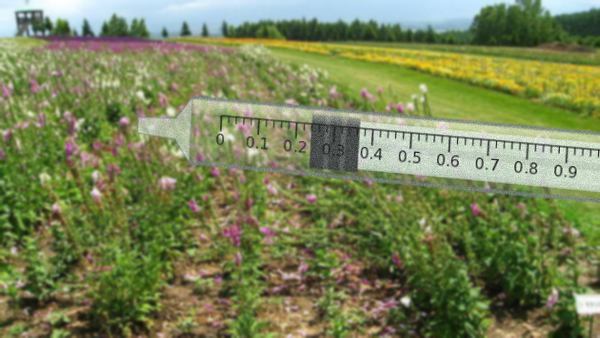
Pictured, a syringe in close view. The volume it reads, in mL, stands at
0.24 mL
